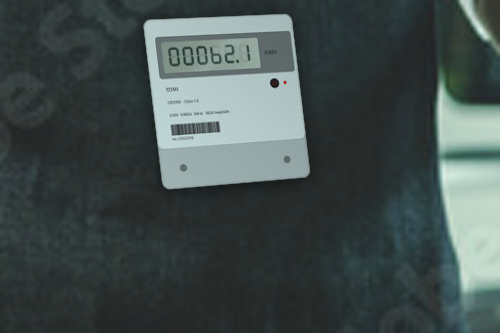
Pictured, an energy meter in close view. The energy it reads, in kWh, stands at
62.1 kWh
